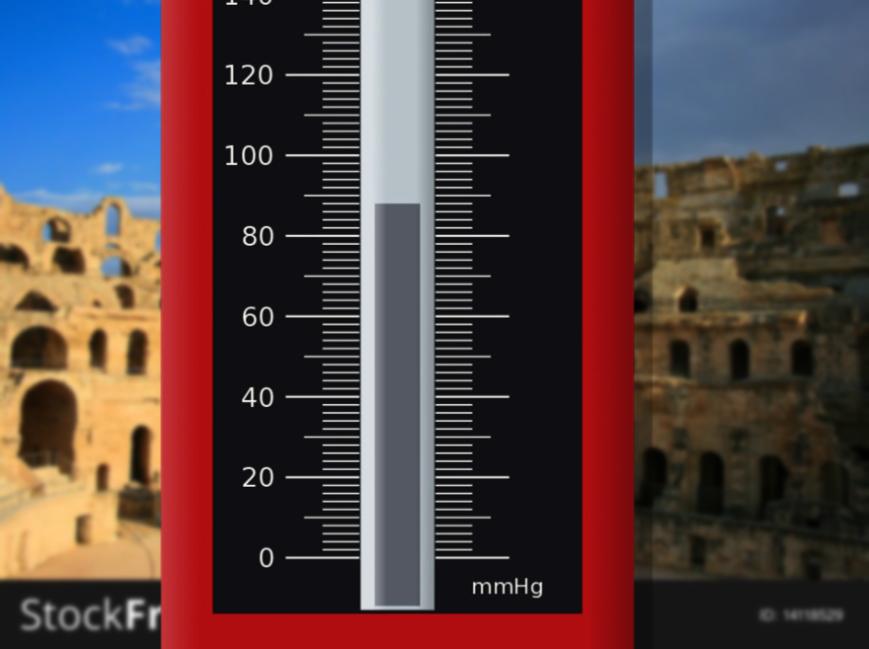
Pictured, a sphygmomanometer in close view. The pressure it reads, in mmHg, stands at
88 mmHg
